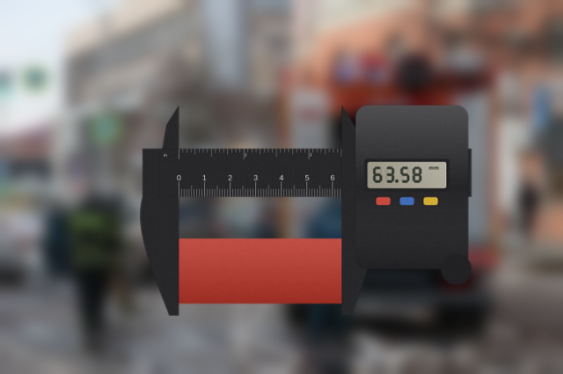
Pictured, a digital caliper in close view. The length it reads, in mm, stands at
63.58 mm
